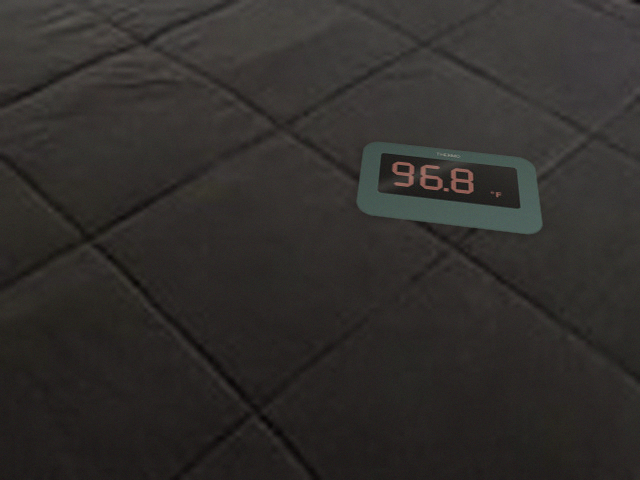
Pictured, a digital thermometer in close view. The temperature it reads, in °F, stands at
96.8 °F
